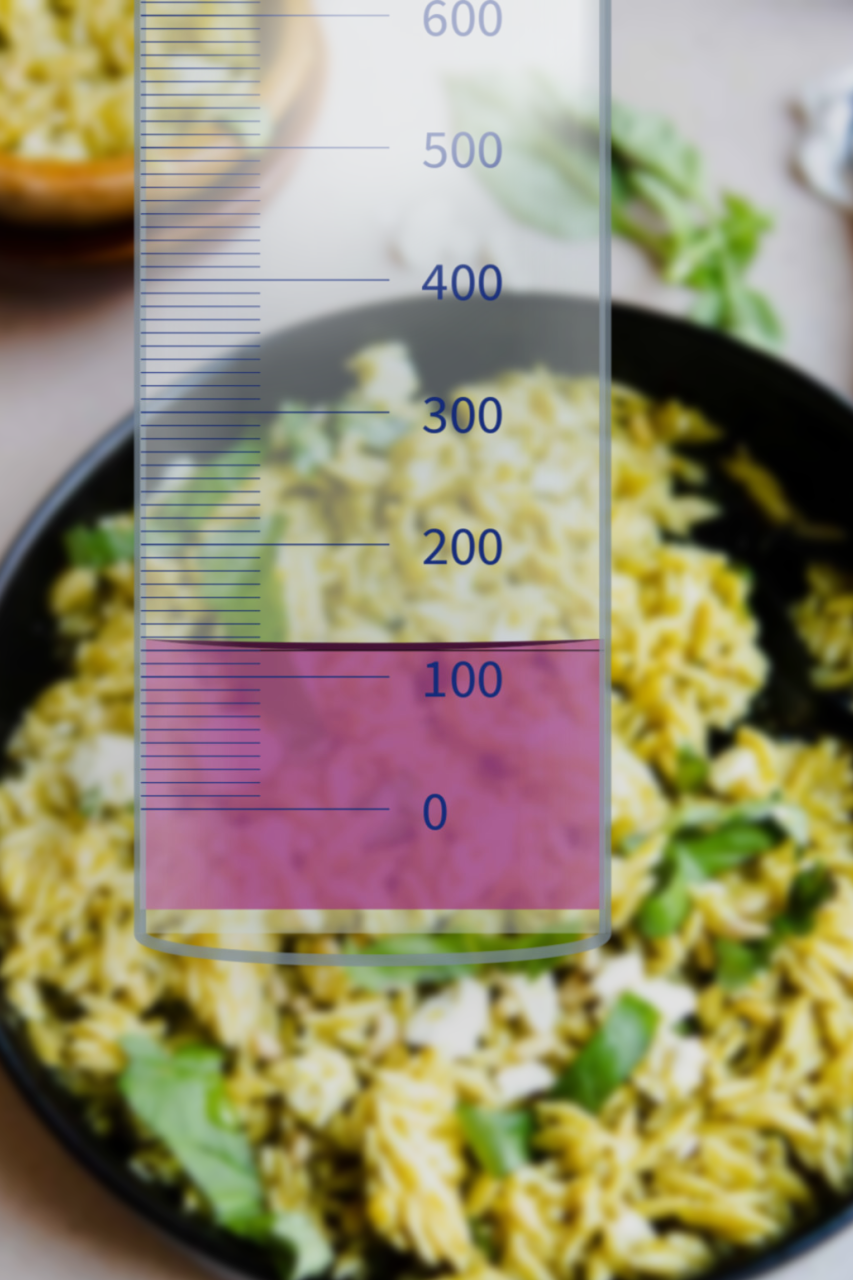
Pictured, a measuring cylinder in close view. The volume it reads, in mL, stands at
120 mL
